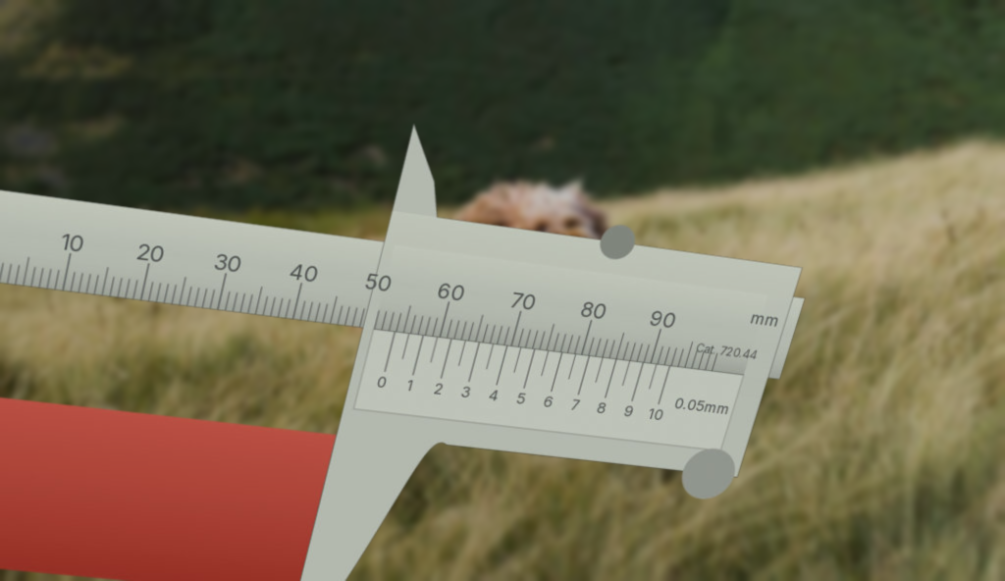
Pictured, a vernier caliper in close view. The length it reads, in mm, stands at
53.8 mm
